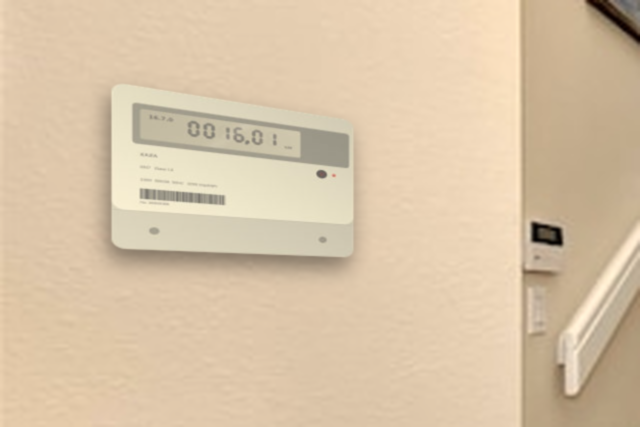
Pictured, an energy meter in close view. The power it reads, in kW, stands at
16.01 kW
